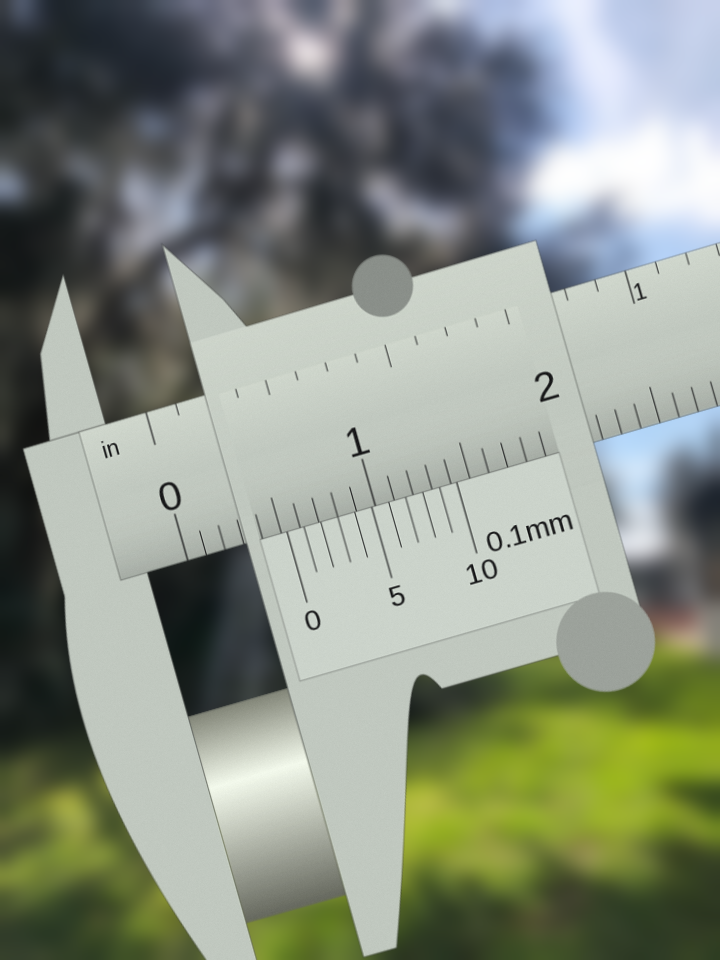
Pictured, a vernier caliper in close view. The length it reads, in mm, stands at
5.3 mm
